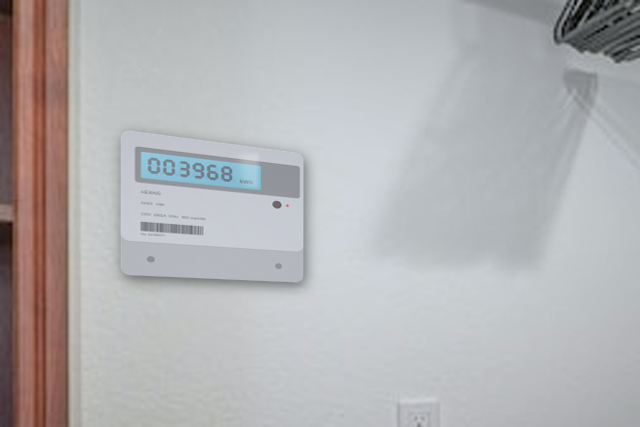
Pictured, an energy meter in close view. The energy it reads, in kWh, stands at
3968 kWh
